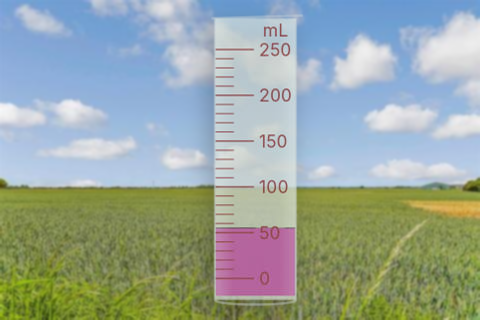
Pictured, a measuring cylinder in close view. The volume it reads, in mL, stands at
55 mL
